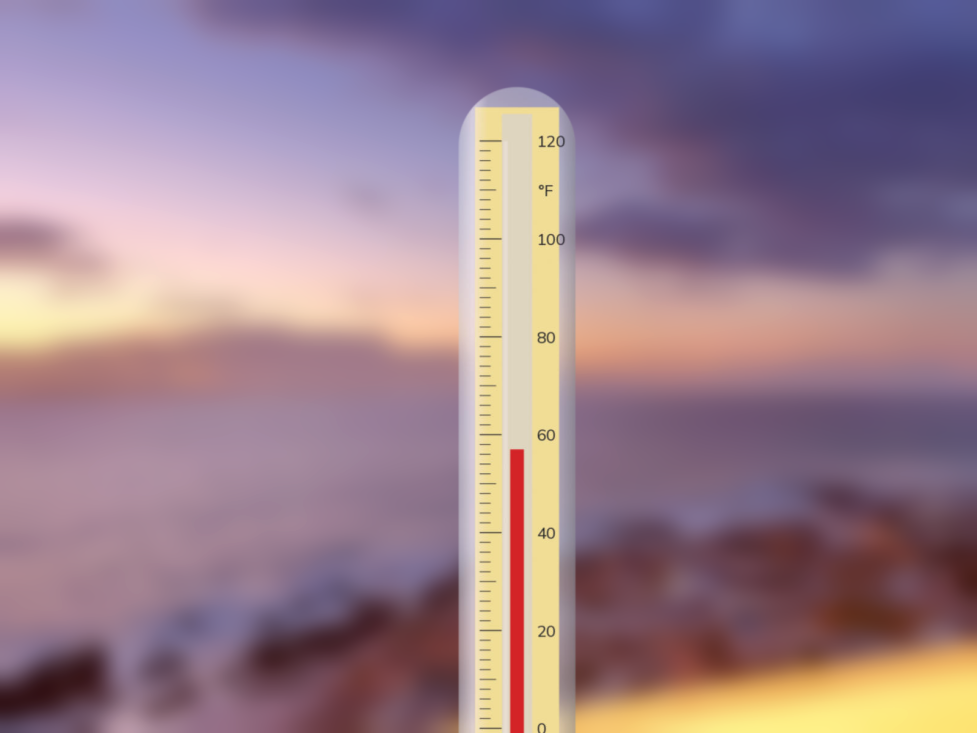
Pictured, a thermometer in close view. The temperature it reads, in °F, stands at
57 °F
